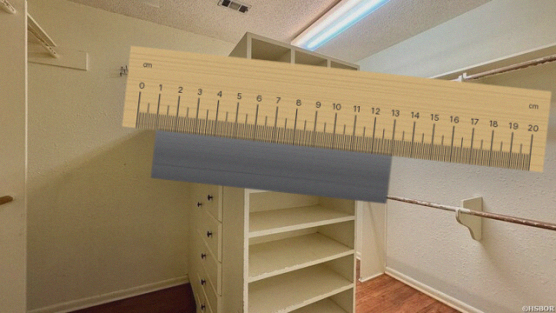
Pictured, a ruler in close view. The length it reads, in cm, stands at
12 cm
